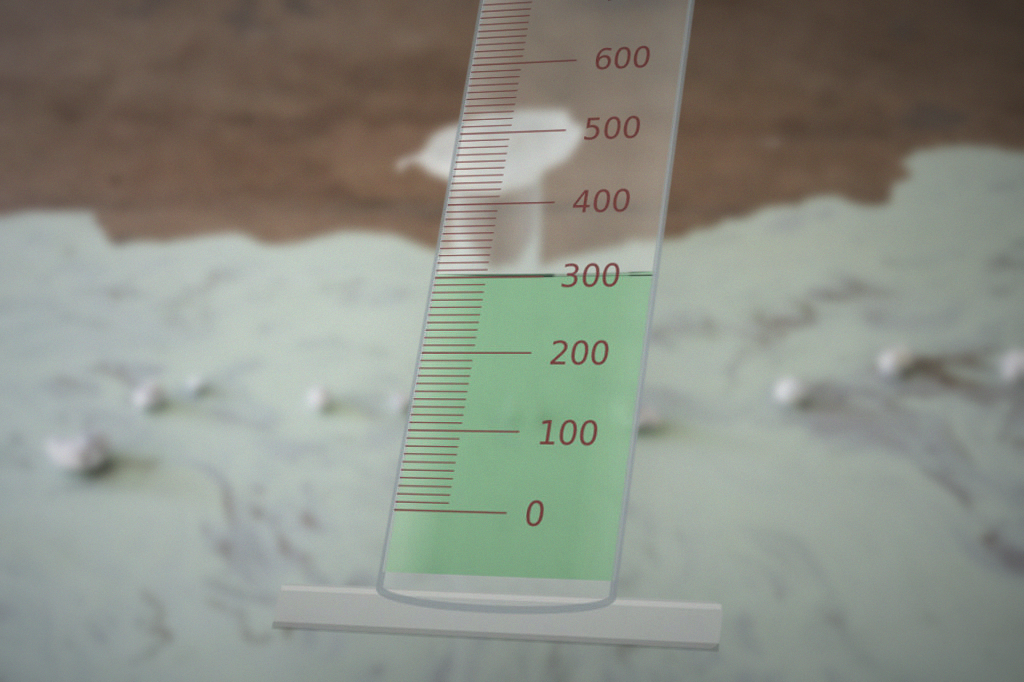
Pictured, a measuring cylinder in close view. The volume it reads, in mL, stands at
300 mL
